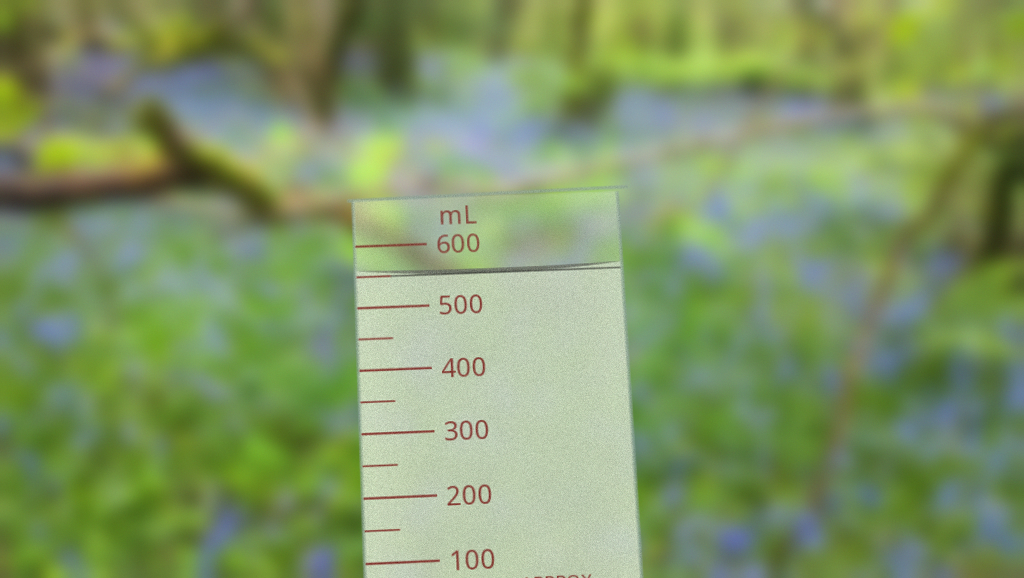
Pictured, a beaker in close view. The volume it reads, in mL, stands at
550 mL
